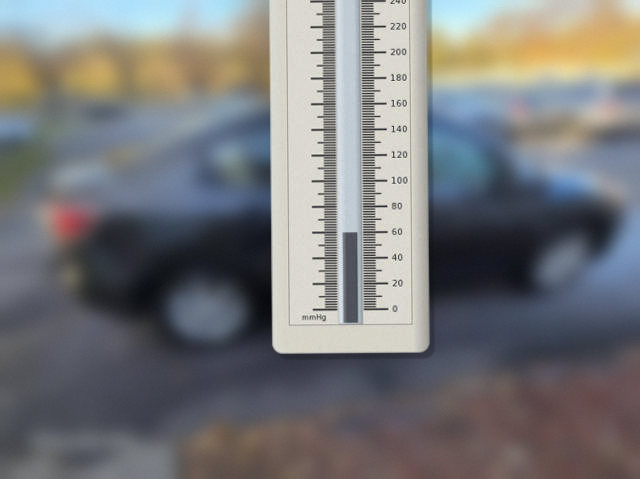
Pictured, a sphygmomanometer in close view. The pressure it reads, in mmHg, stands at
60 mmHg
